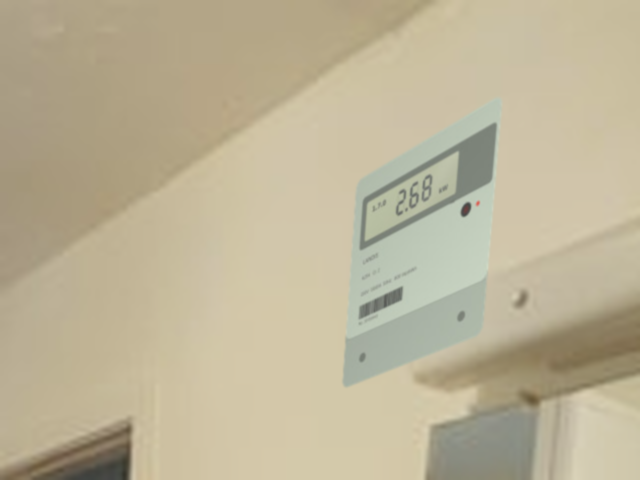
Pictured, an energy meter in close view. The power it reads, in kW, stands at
2.68 kW
